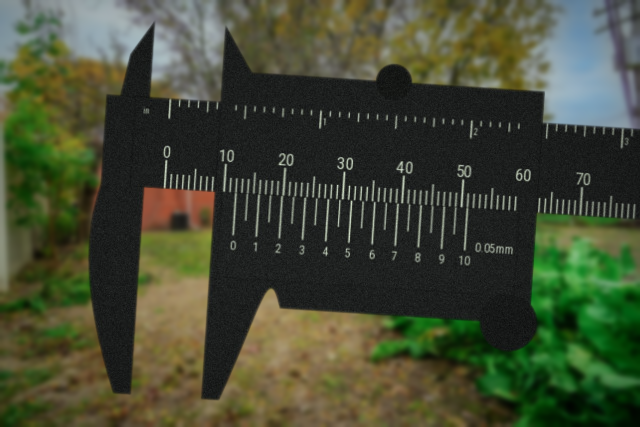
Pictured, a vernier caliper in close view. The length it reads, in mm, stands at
12.0 mm
